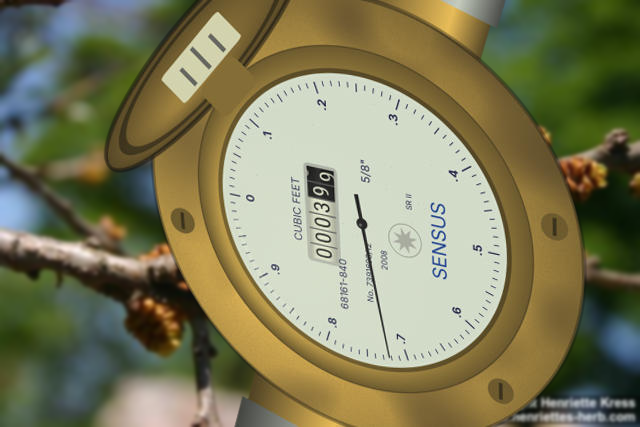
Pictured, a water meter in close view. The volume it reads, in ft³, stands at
398.72 ft³
